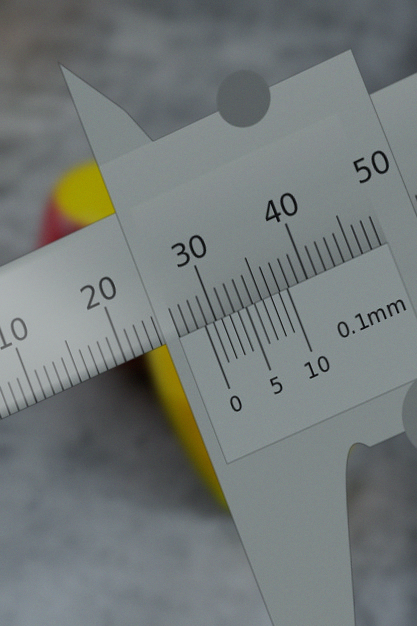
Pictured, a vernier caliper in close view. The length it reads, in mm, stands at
28.8 mm
